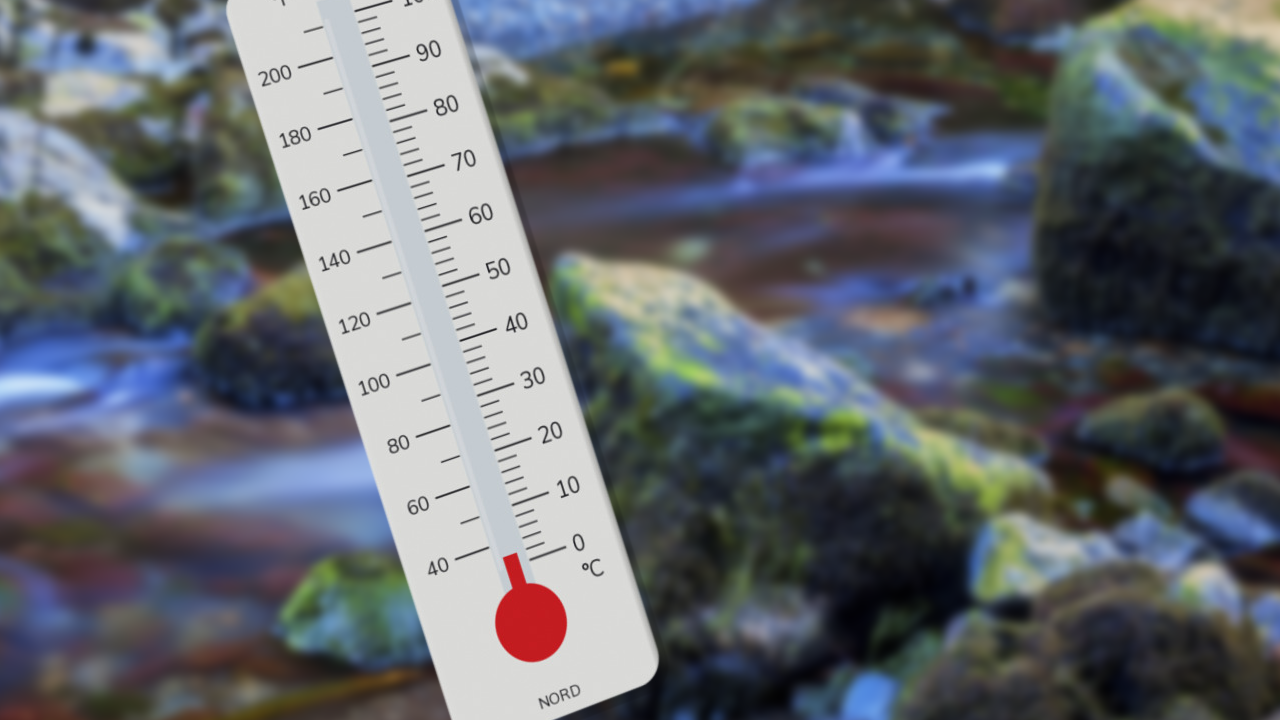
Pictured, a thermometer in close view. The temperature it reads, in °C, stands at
2 °C
